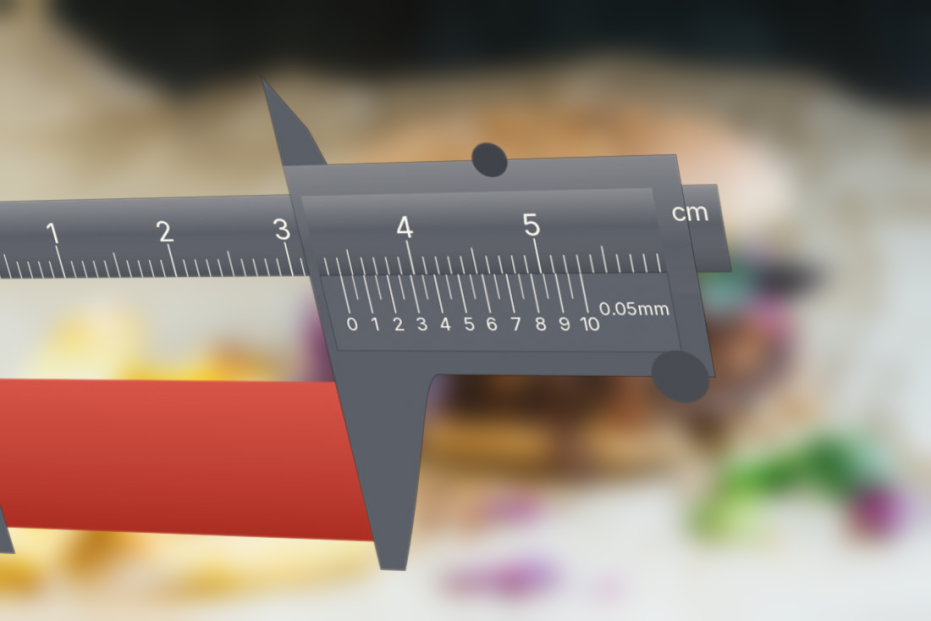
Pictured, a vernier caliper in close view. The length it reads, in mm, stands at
34.0 mm
